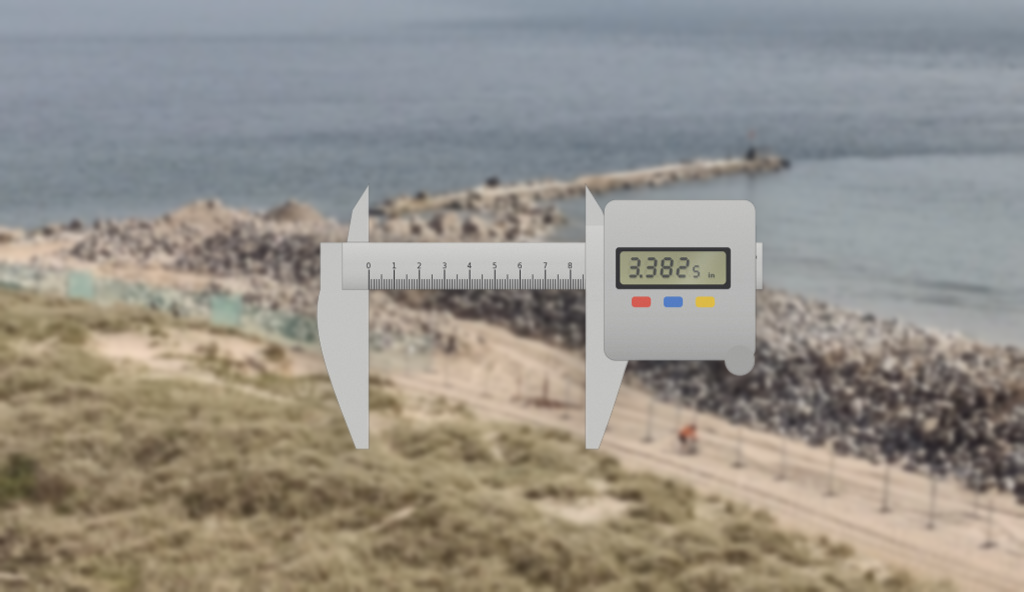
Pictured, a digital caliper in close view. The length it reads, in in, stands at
3.3825 in
